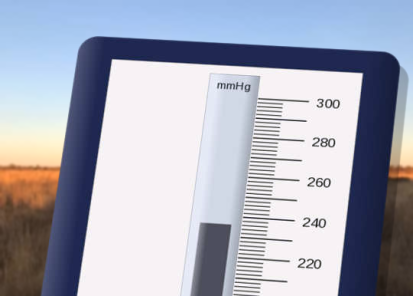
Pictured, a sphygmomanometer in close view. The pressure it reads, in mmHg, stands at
236 mmHg
